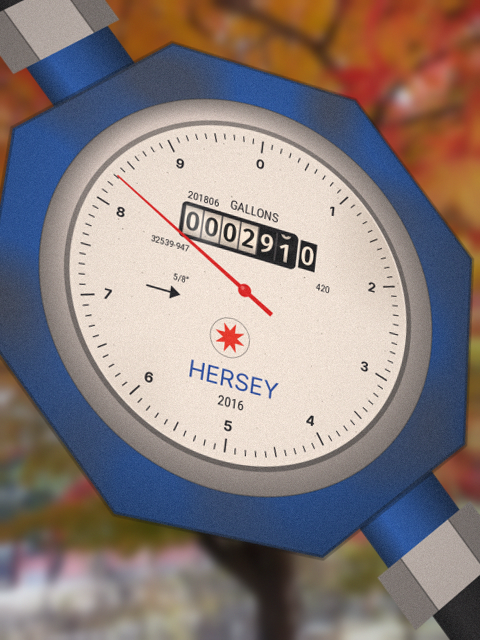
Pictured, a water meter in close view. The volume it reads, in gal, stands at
2908.3 gal
